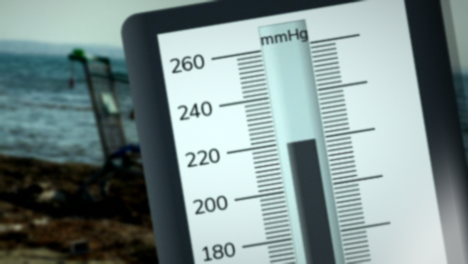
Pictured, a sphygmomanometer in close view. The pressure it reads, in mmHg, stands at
220 mmHg
